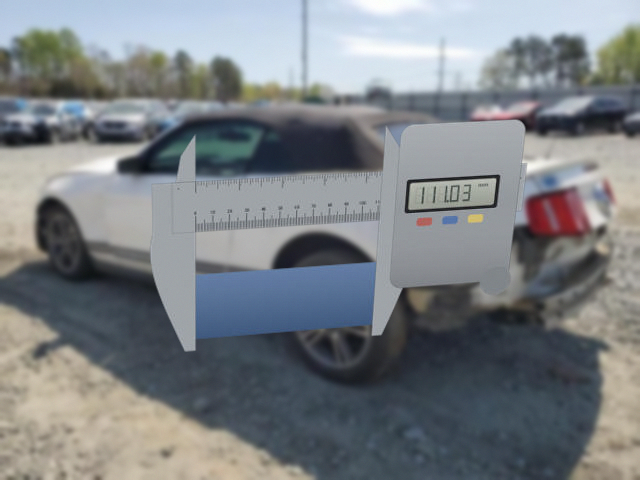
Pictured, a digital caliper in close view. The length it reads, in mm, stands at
111.03 mm
